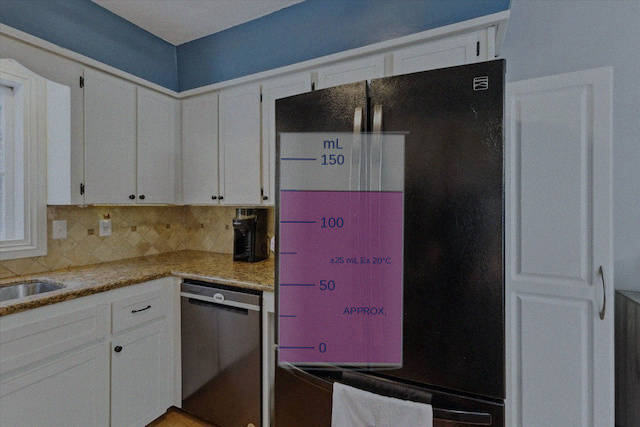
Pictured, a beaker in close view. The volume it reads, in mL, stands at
125 mL
